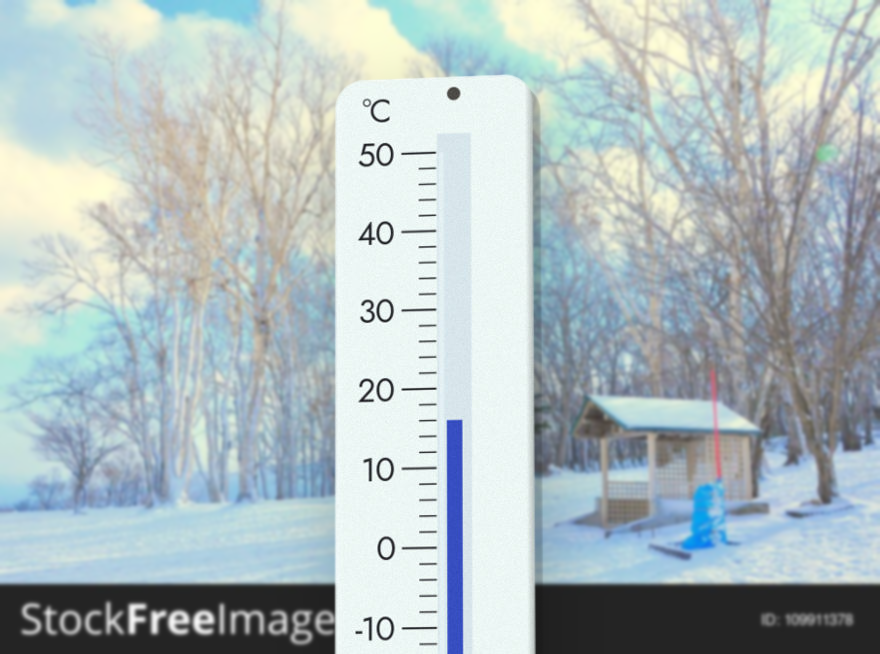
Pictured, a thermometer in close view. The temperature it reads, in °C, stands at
16 °C
